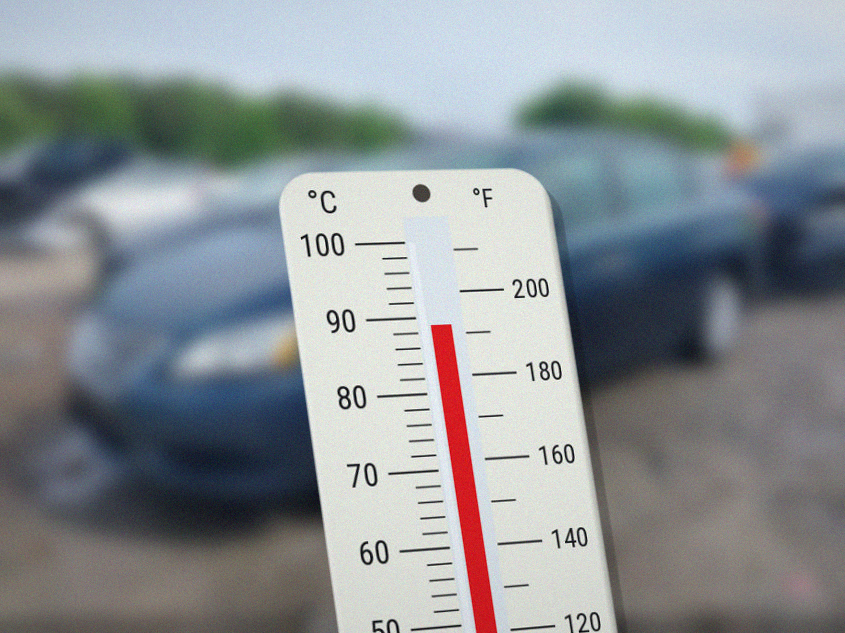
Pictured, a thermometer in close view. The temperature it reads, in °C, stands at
89 °C
